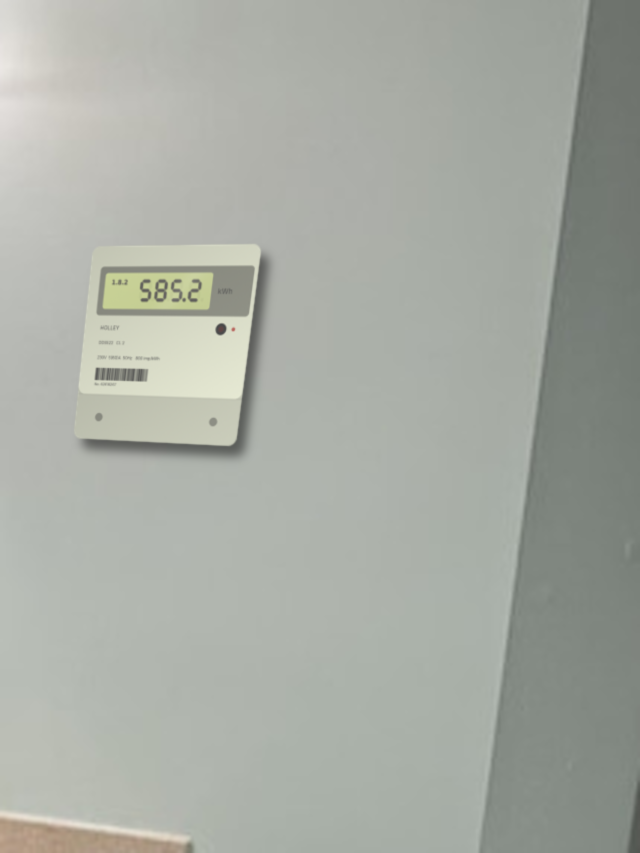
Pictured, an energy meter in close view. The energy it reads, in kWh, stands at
585.2 kWh
